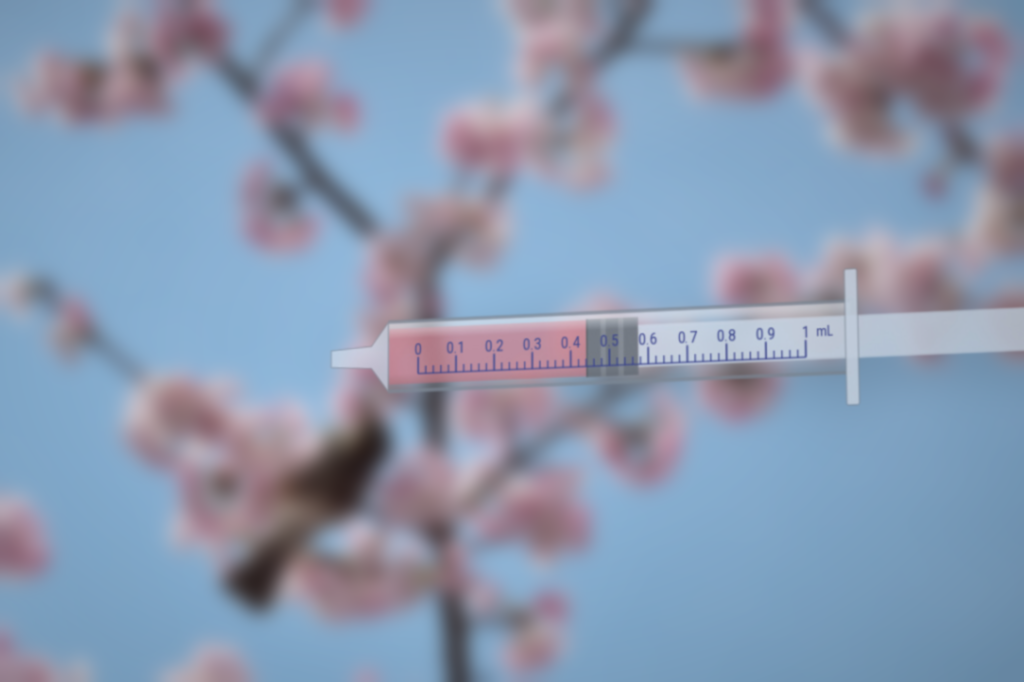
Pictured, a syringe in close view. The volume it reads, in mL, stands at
0.44 mL
